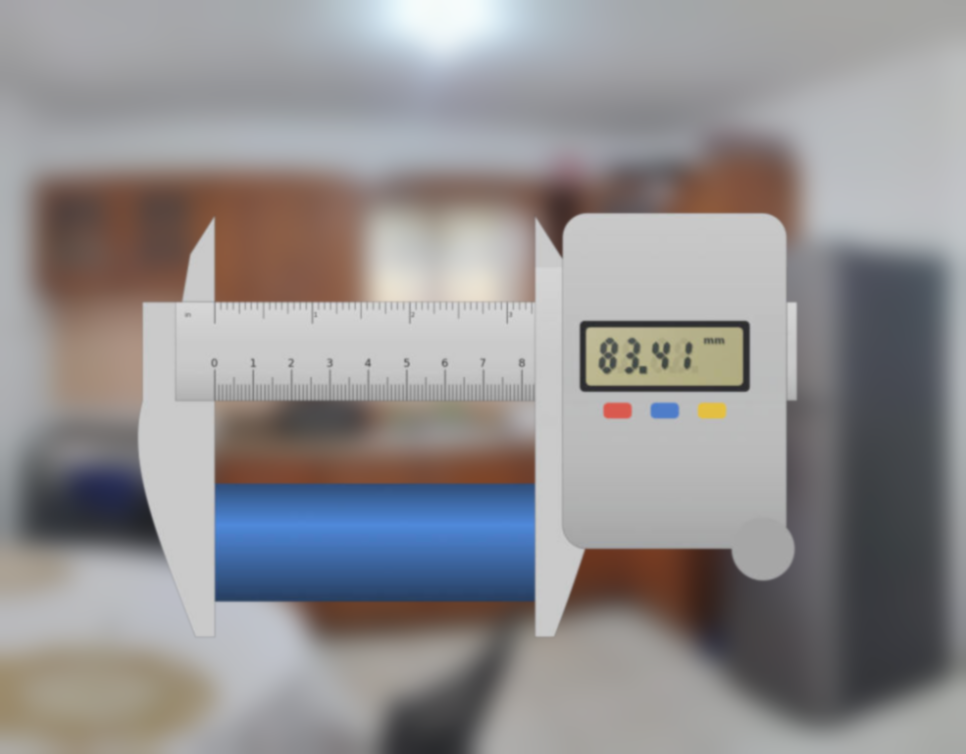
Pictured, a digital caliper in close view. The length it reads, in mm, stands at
83.41 mm
